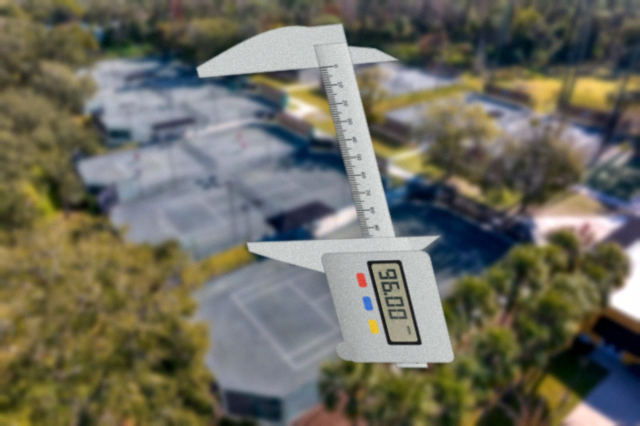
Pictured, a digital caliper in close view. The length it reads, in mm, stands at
96.00 mm
